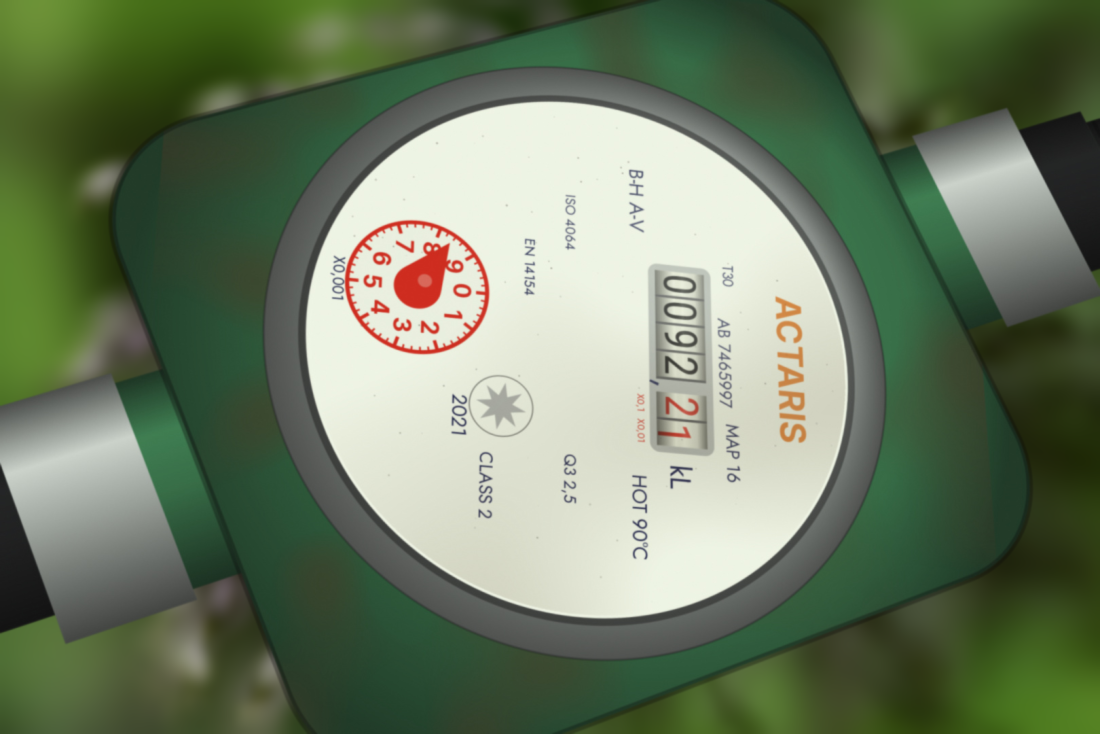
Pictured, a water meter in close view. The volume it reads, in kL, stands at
92.208 kL
